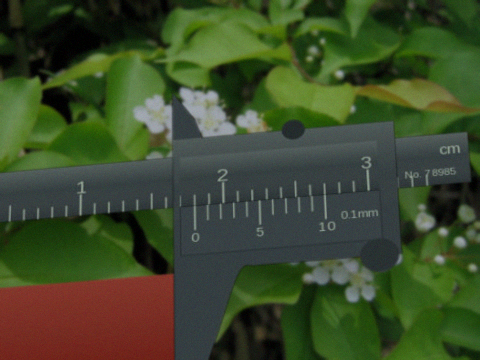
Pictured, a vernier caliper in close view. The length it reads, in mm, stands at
18.0 mm
